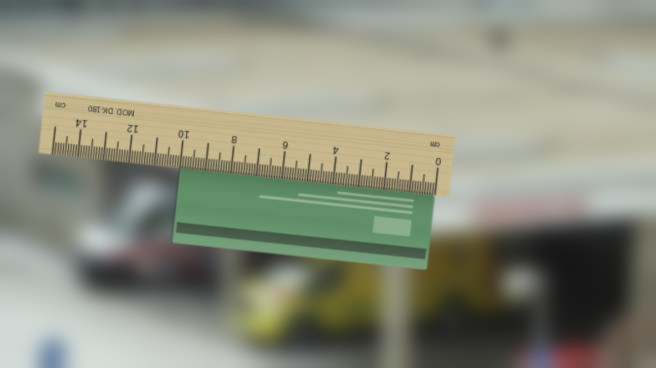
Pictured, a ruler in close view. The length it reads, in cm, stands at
10 cm
